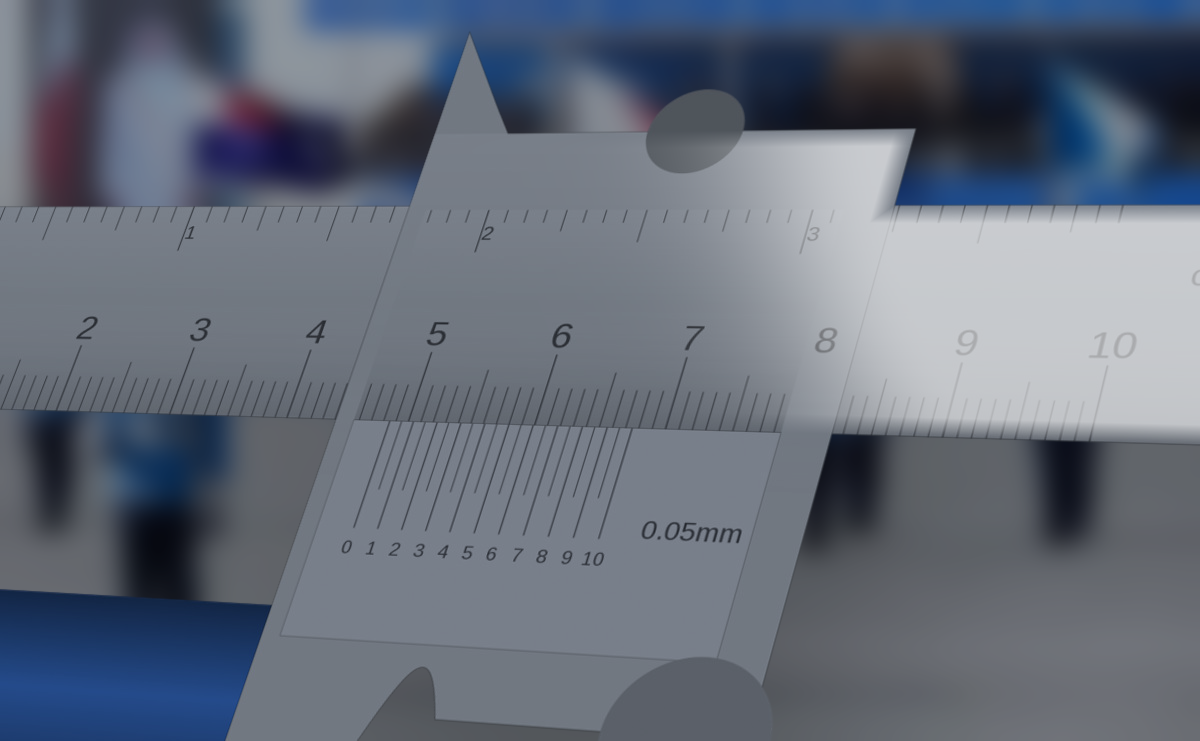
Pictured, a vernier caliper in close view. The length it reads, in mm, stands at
48.5 mm
